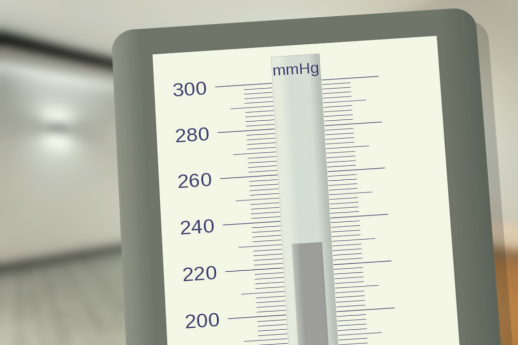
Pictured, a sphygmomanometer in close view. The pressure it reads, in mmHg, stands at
230 mmHg
